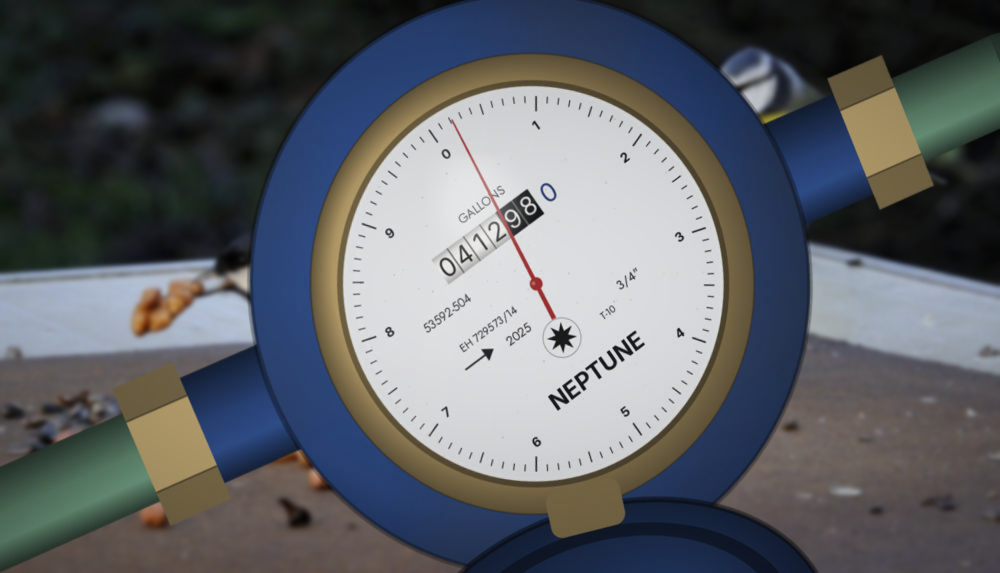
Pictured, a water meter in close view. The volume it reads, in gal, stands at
412980.2 gal
